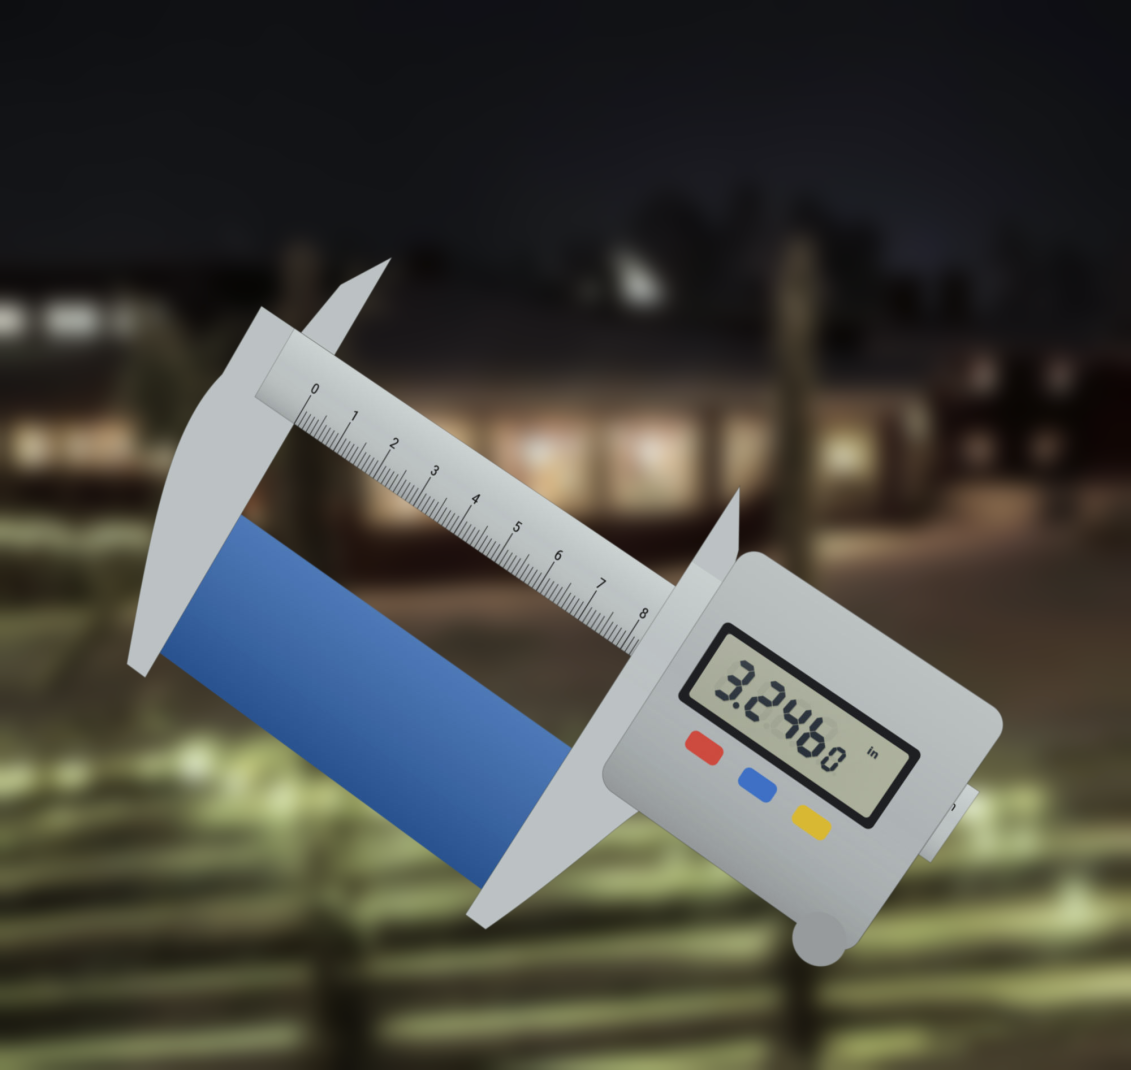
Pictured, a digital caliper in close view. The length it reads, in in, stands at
3.2460 in
